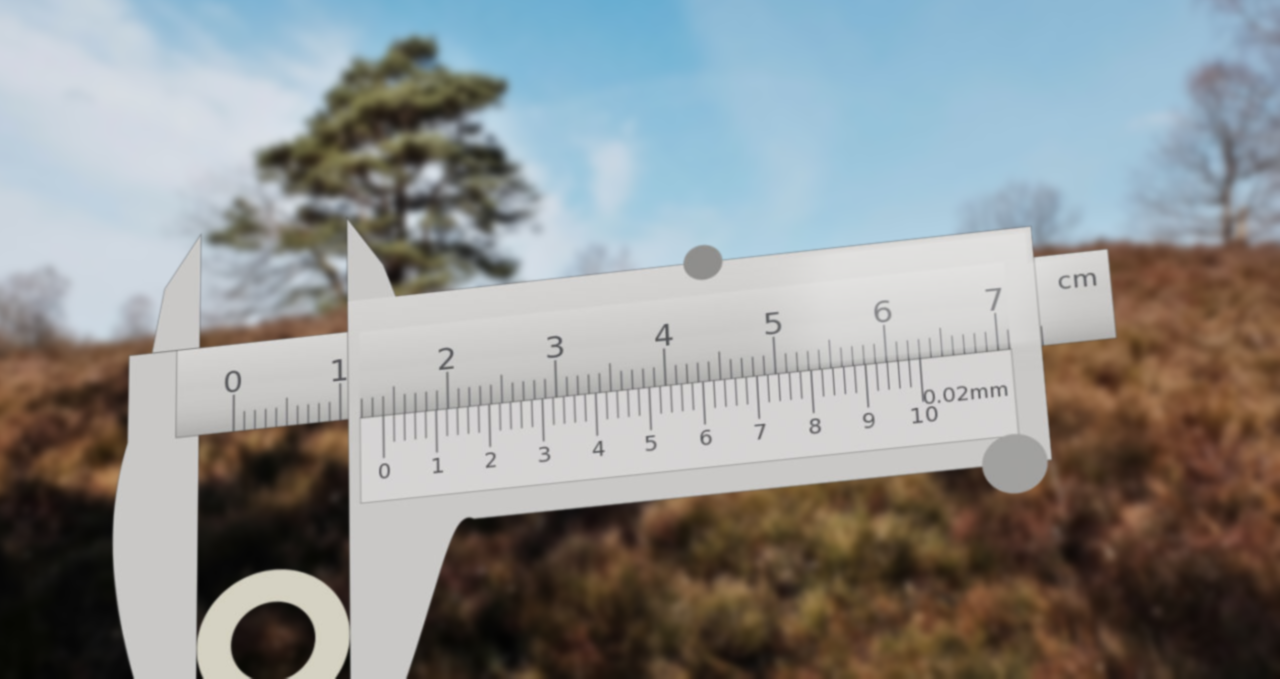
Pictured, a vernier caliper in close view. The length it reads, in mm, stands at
14.0 mm
